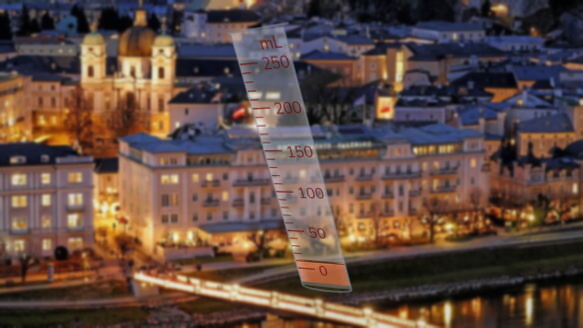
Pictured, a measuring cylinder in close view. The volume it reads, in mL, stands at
10 mL
